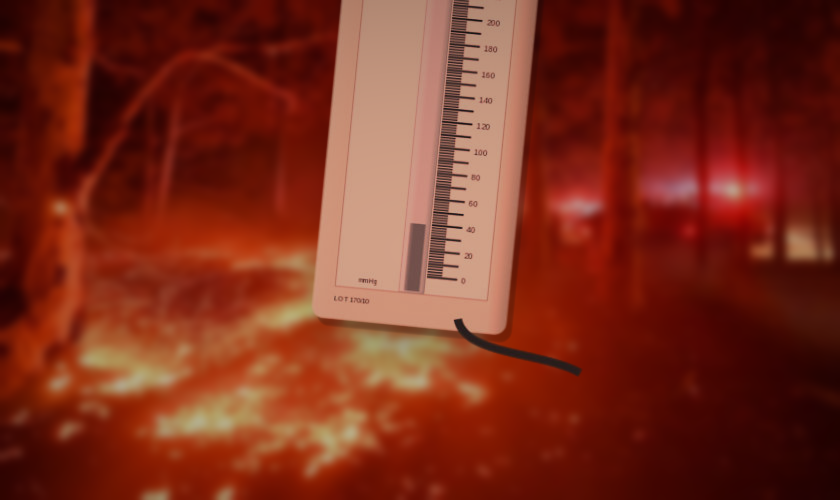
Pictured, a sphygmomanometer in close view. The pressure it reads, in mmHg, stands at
40 mmHg
